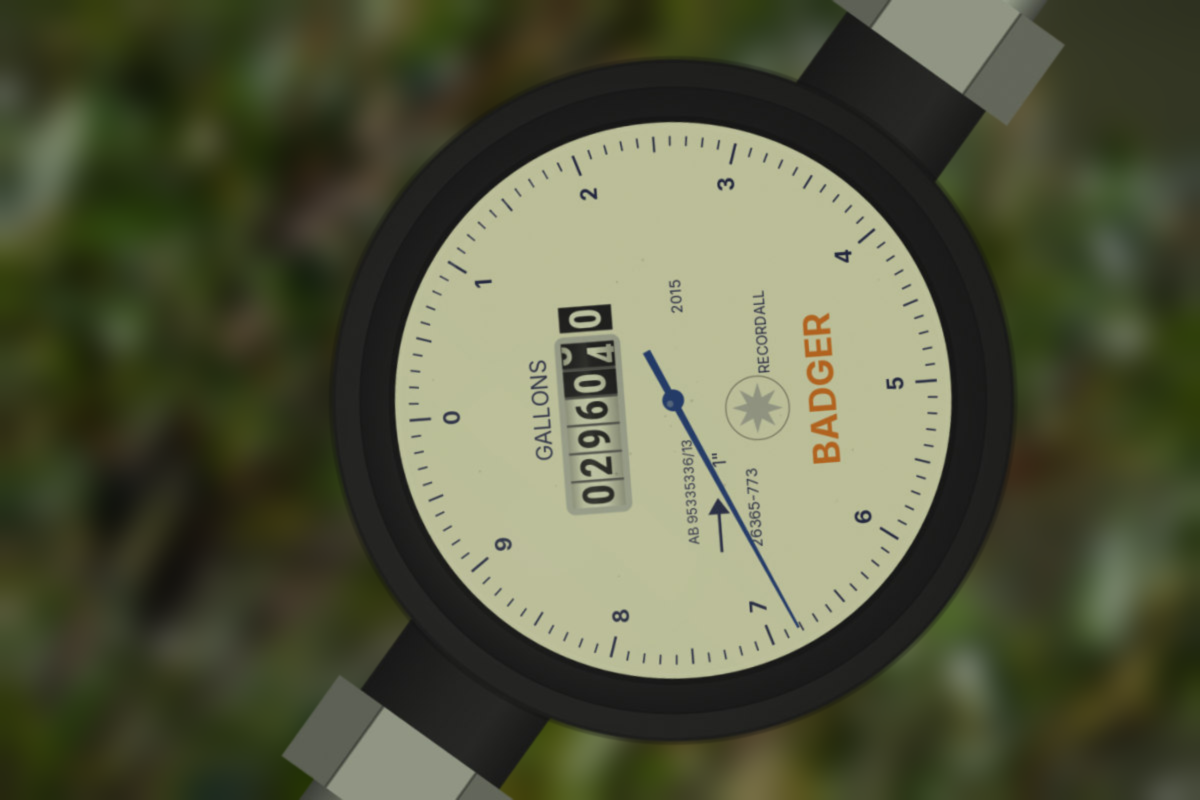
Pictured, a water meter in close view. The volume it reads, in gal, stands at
296036.8 gal
